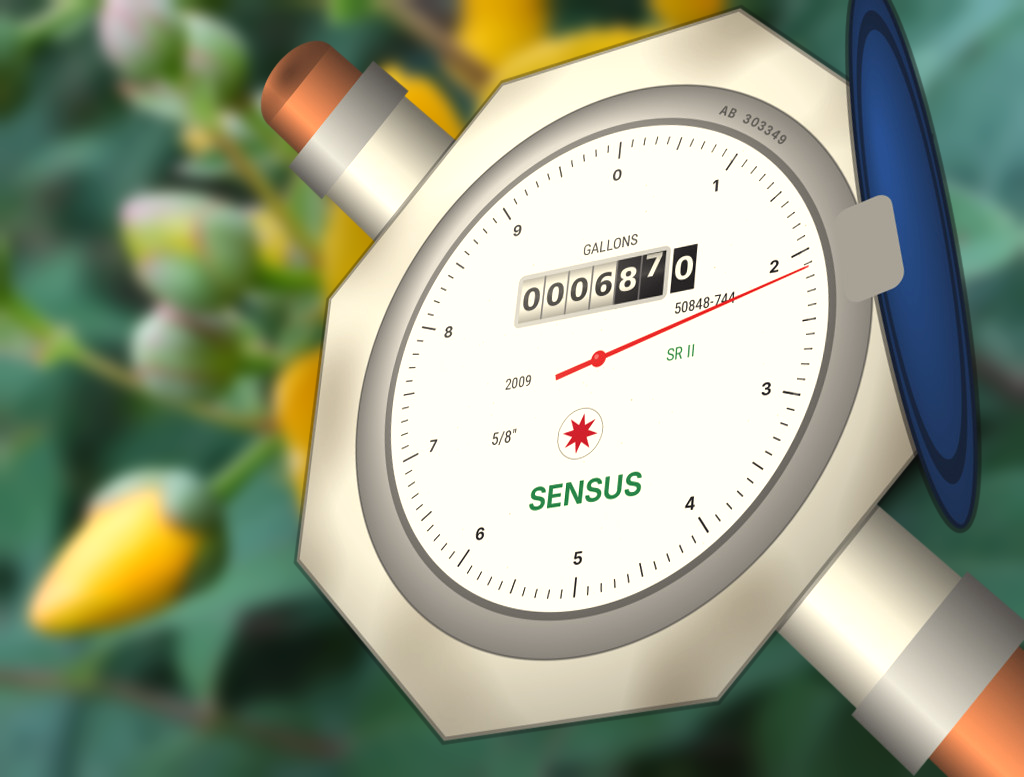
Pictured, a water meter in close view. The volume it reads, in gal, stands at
6872.1 gal
